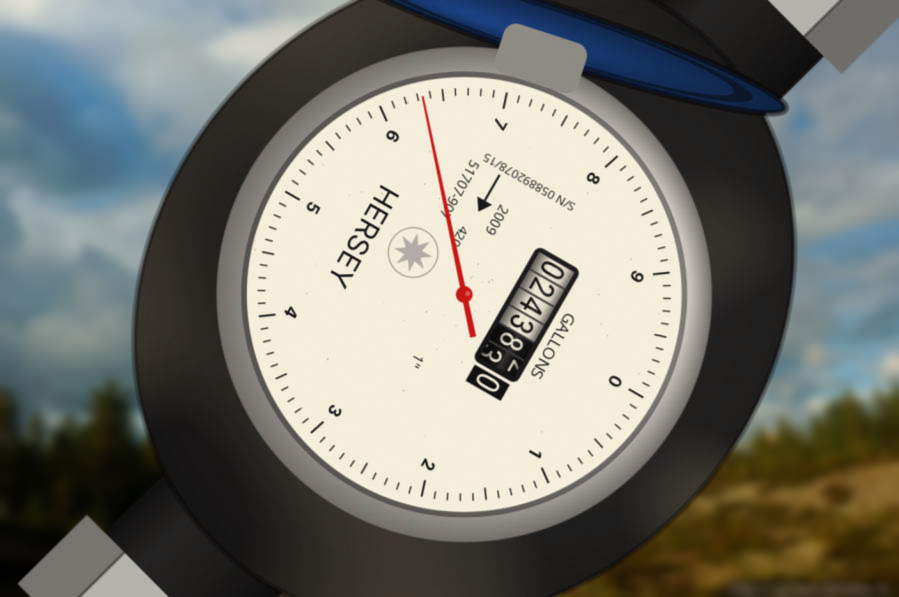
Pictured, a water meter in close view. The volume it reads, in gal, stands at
243826.3 gal
